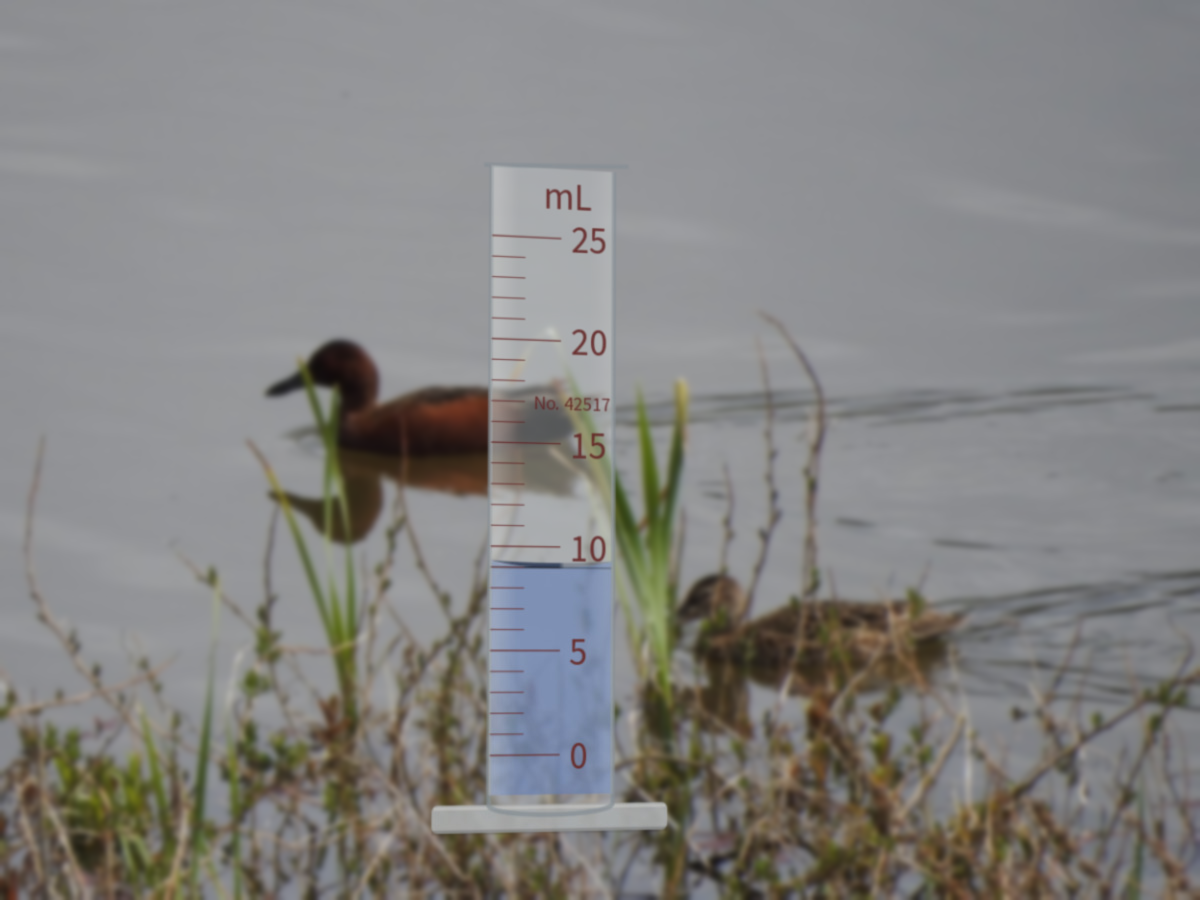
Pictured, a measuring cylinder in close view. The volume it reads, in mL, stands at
9 mL
